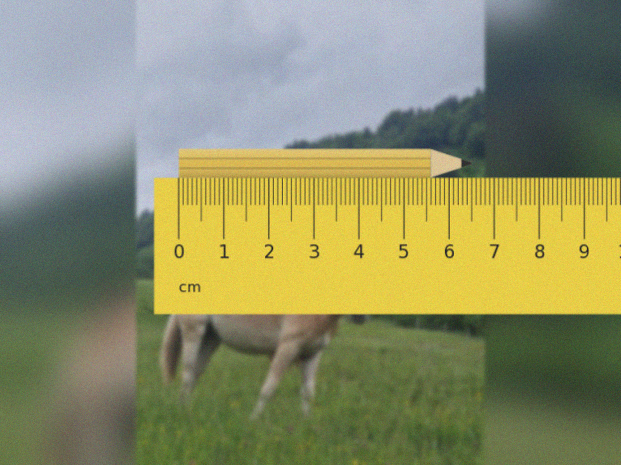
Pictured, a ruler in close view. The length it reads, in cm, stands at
6.5 cm
